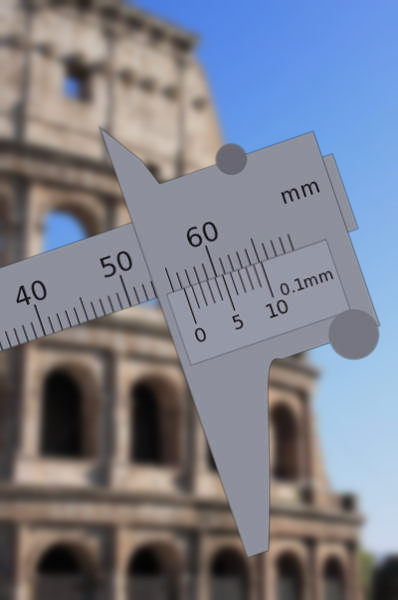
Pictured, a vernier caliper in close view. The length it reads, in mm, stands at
56.2 mm
